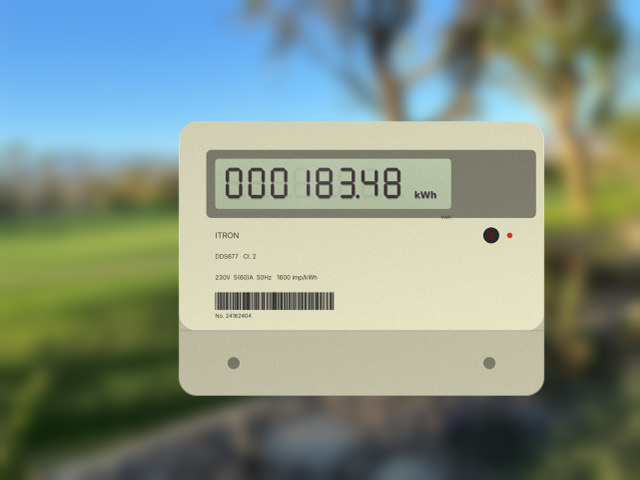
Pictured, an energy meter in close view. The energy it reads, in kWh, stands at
183.48 kWh
